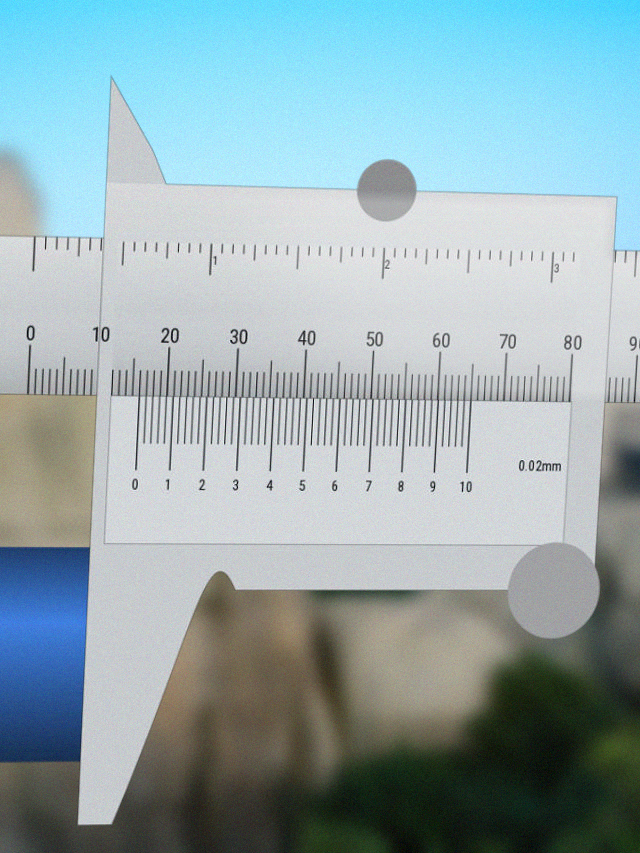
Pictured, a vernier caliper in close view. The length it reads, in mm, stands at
16.0 mm
